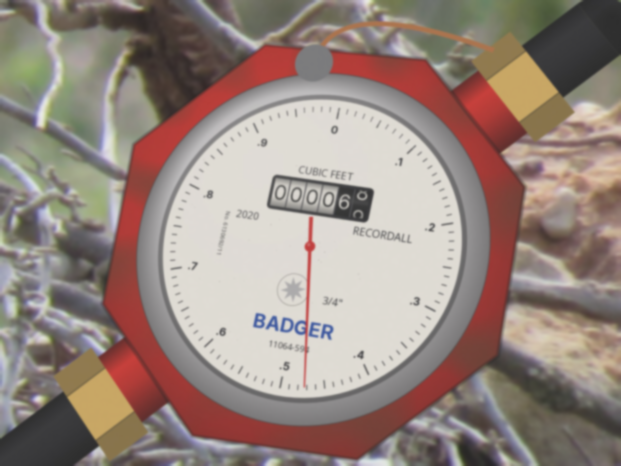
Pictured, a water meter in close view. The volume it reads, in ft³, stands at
68.47 ft³
